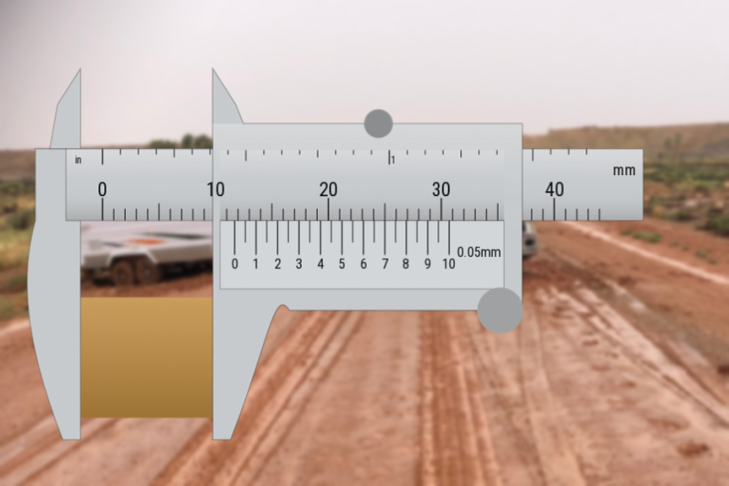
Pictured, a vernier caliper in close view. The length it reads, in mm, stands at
11.7 mm
